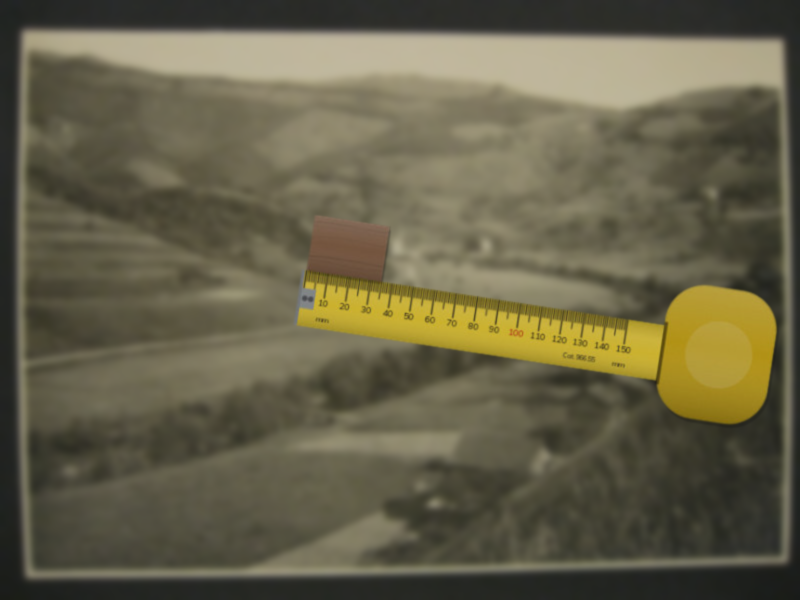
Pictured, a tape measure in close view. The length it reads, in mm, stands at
35 mm
